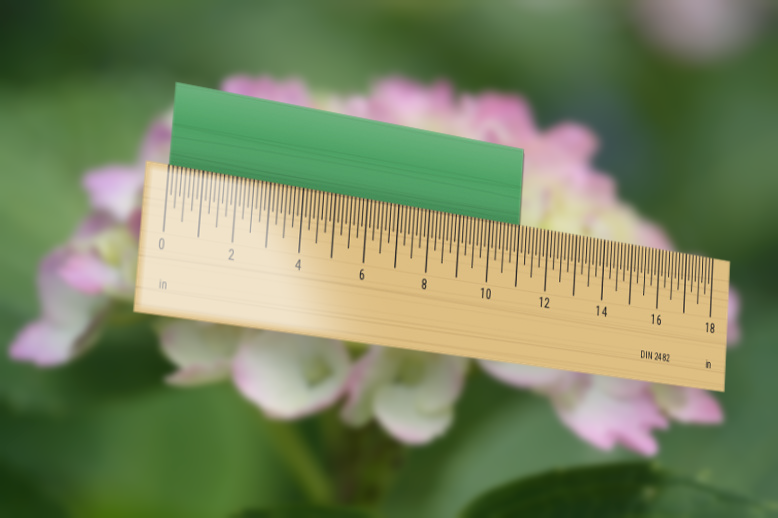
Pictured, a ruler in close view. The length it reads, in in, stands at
11 in
